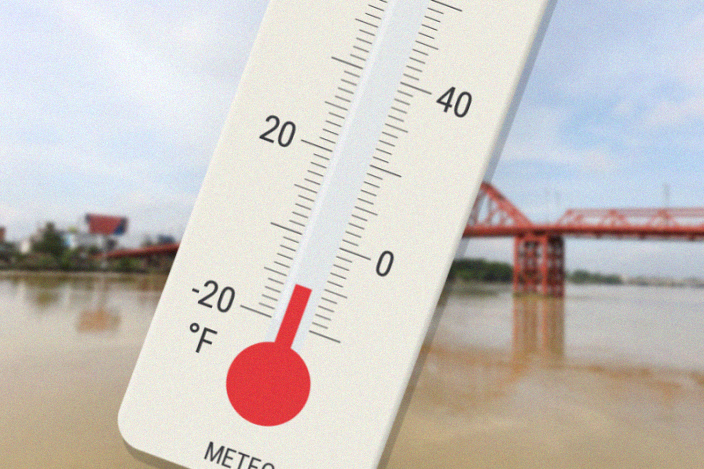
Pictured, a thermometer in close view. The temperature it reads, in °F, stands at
-11 °F
